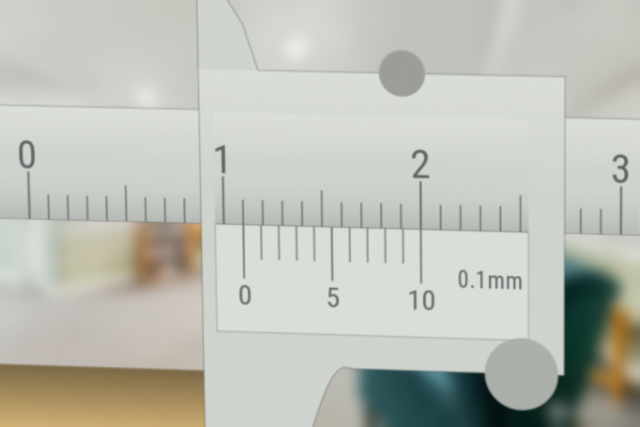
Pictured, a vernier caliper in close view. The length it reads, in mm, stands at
11.0 mm
